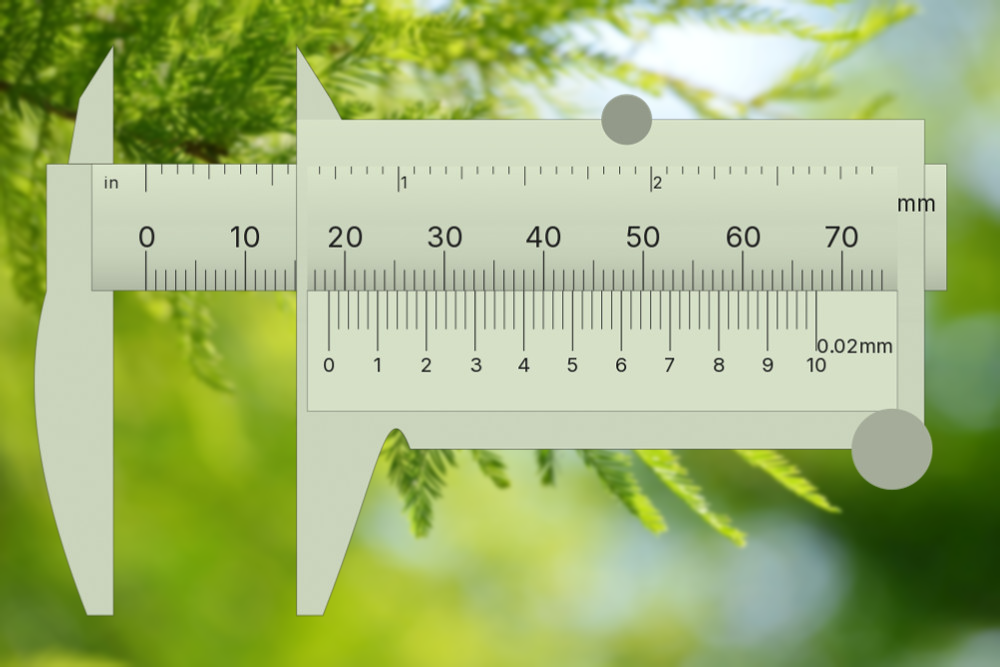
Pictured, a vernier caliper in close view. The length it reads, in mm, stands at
18.4 mm
